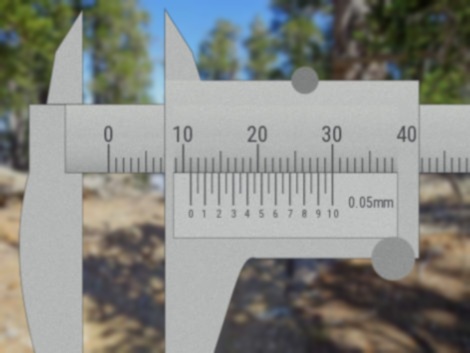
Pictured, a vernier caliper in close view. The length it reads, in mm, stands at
11.0 mm
